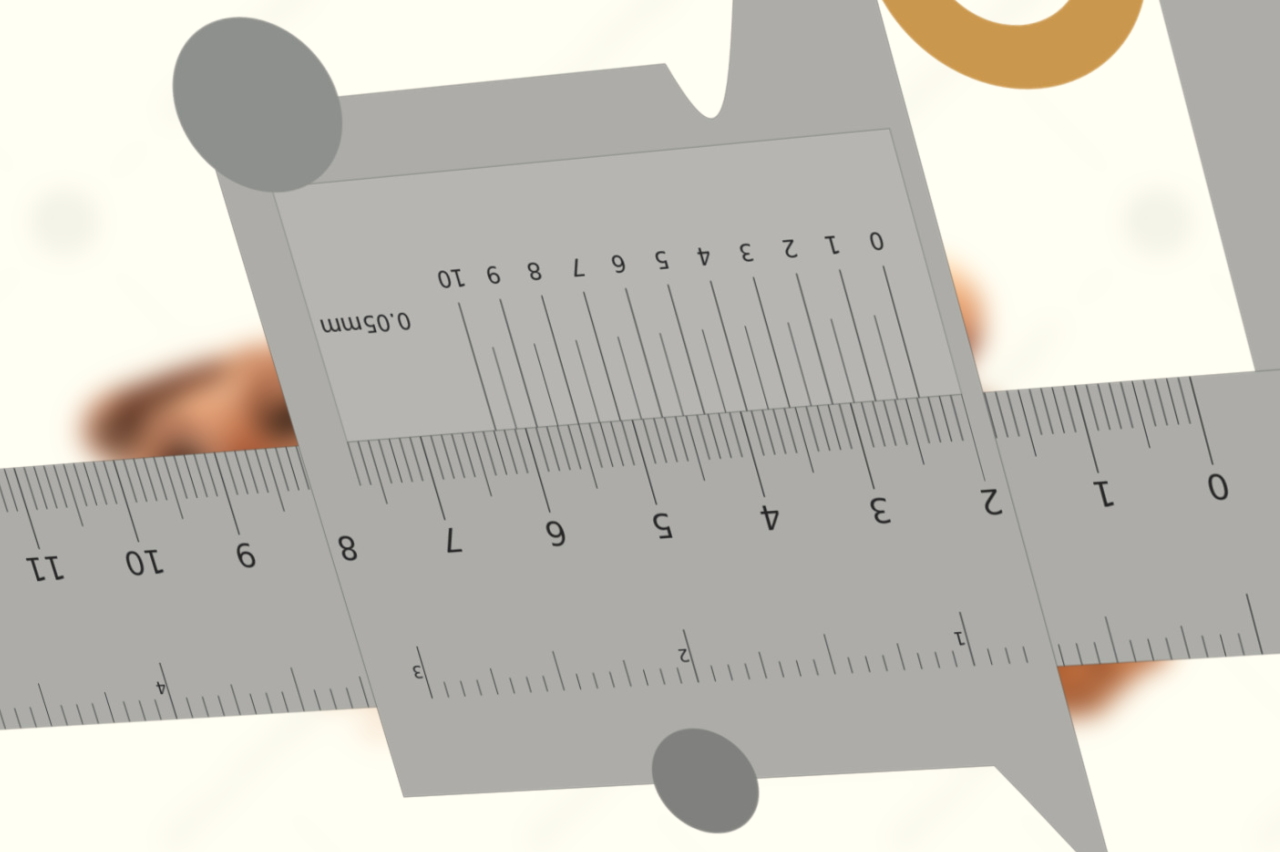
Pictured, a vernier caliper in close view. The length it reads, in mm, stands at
23.8 mm
